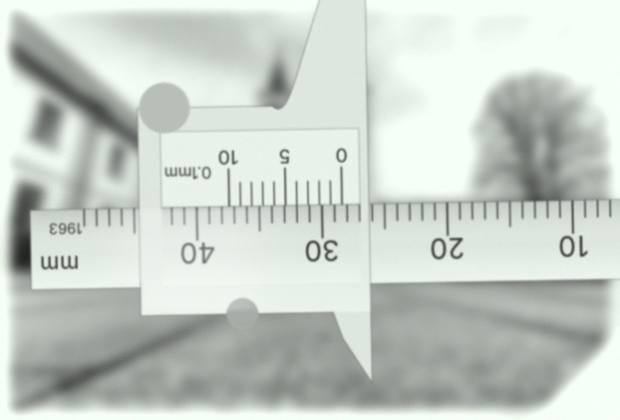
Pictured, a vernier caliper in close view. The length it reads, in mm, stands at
28.4 mm
